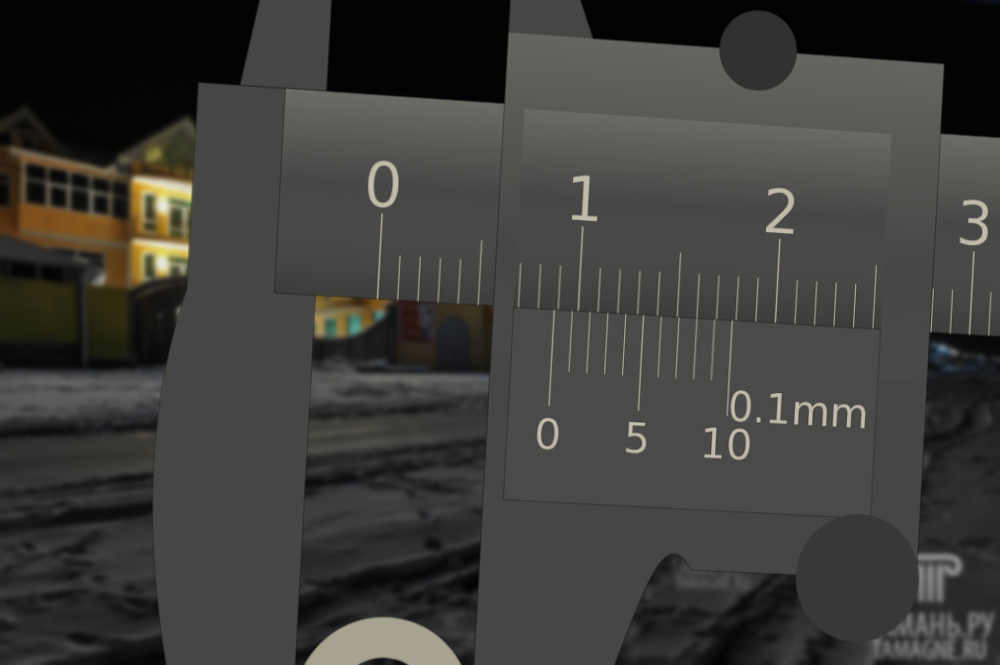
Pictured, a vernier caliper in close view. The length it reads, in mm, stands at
8.8 mm
